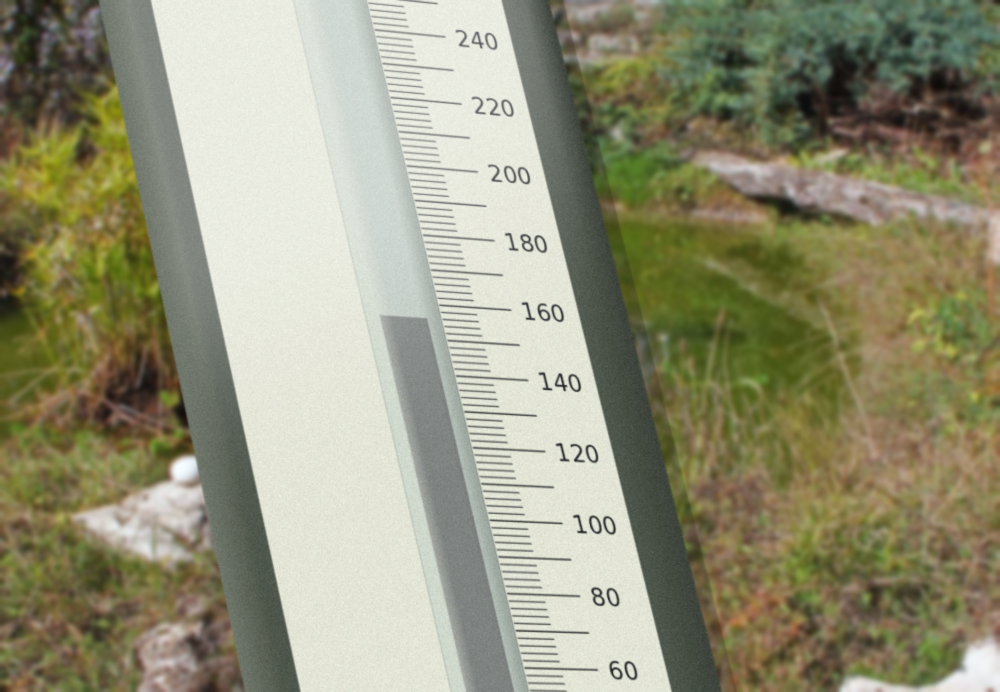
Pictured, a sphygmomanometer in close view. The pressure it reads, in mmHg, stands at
156 mmHg
